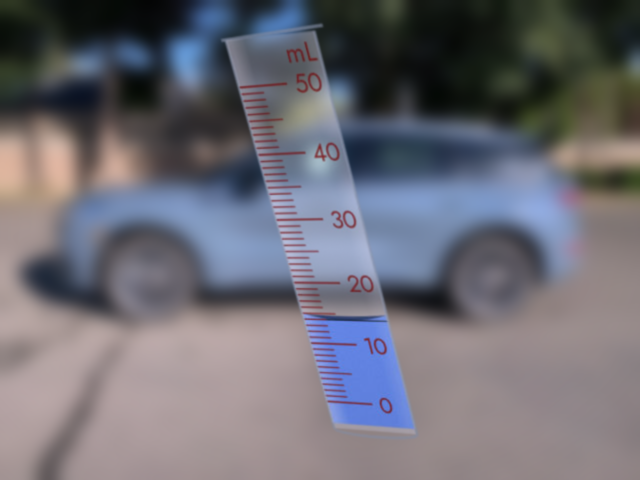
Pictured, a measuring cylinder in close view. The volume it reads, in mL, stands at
14 mL
